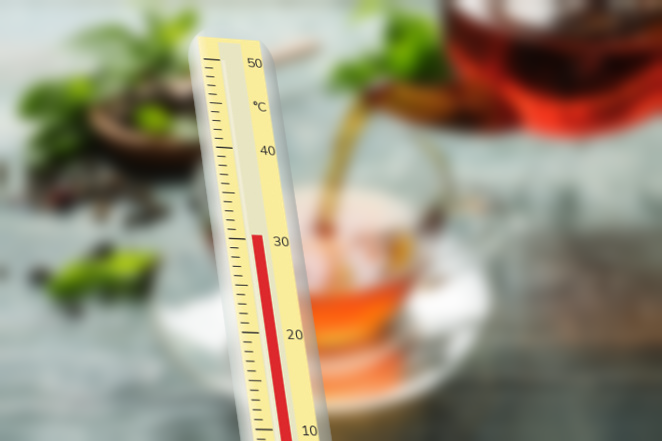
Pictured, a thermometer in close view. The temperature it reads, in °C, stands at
30.5 °C
